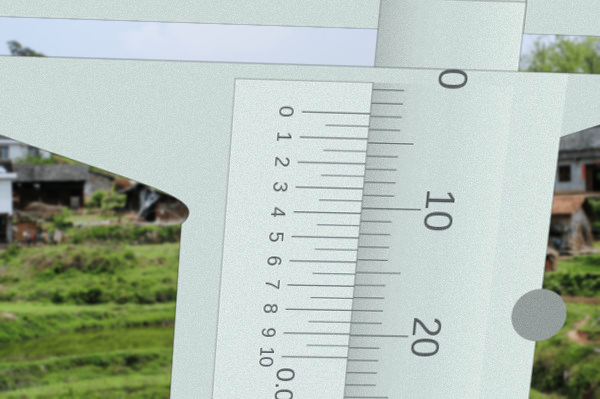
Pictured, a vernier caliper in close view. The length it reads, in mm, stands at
2.8 mm
